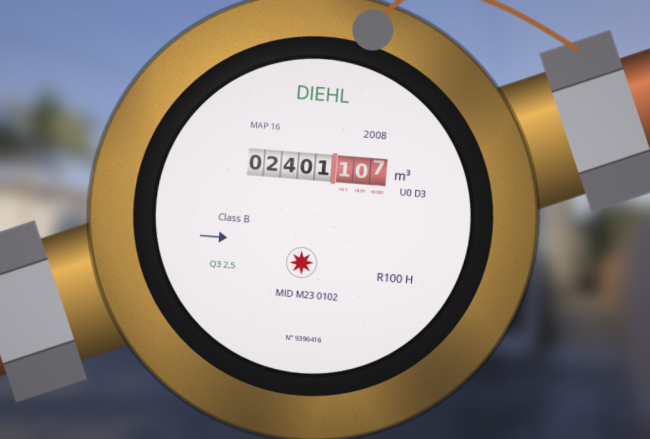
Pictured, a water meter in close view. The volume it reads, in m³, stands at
2401.107 m³
